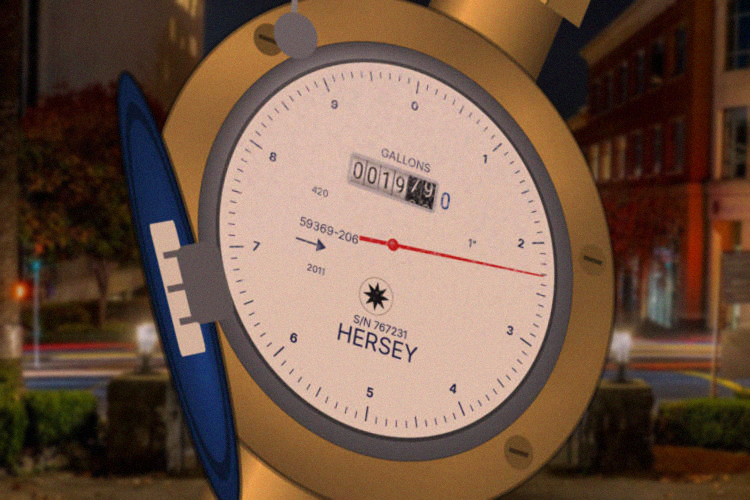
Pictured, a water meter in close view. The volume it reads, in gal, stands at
19792.3 gal
